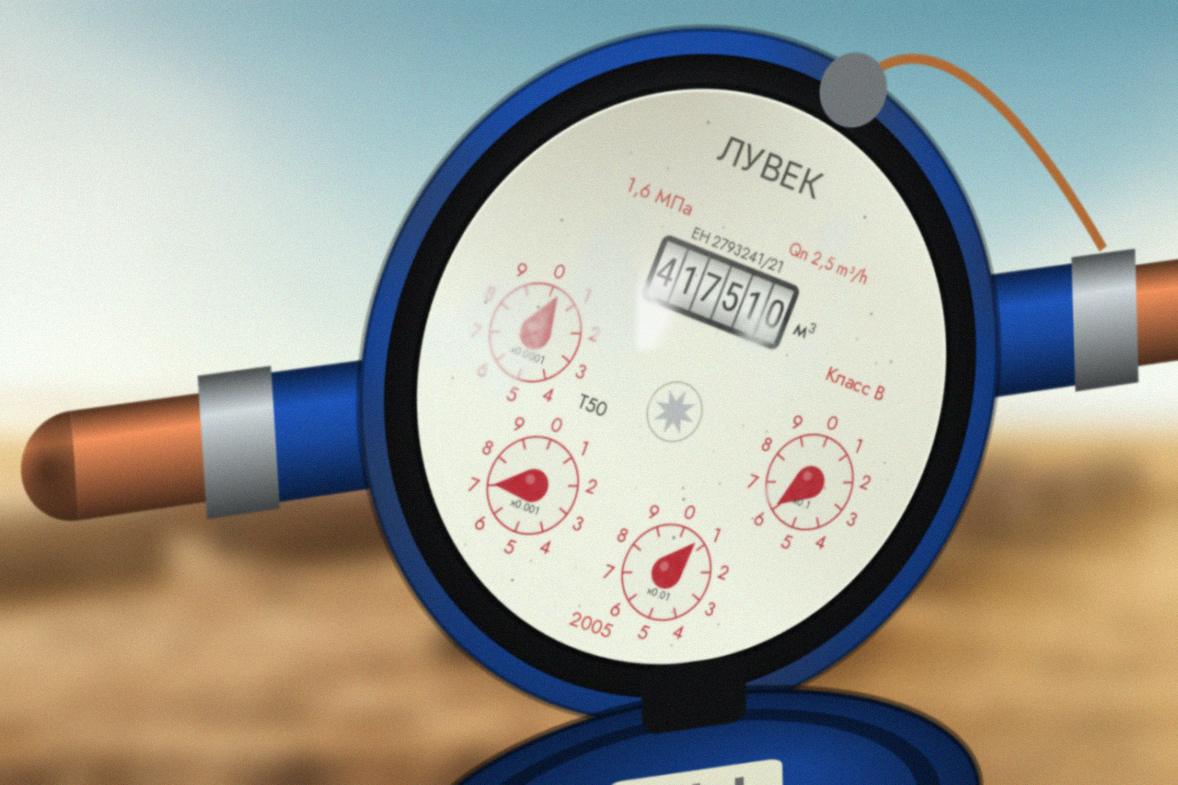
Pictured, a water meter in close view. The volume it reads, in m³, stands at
417510.6070 m³
